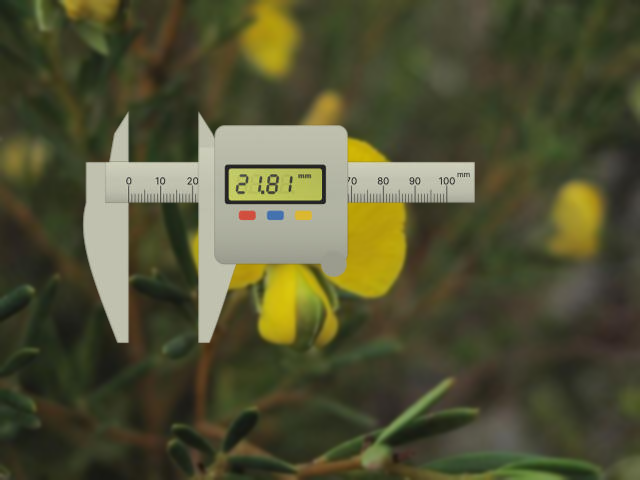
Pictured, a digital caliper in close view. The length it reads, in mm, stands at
21.81 mm
